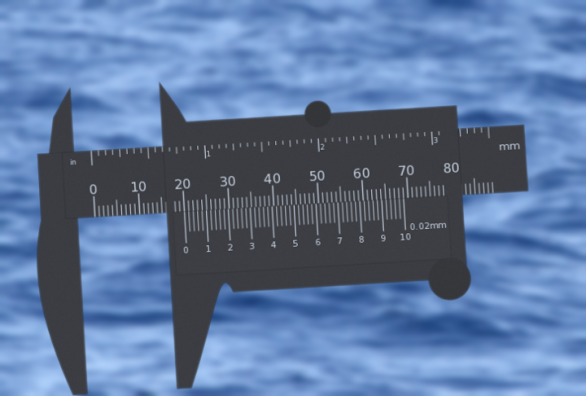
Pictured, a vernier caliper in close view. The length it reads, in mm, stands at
20.0 mm
